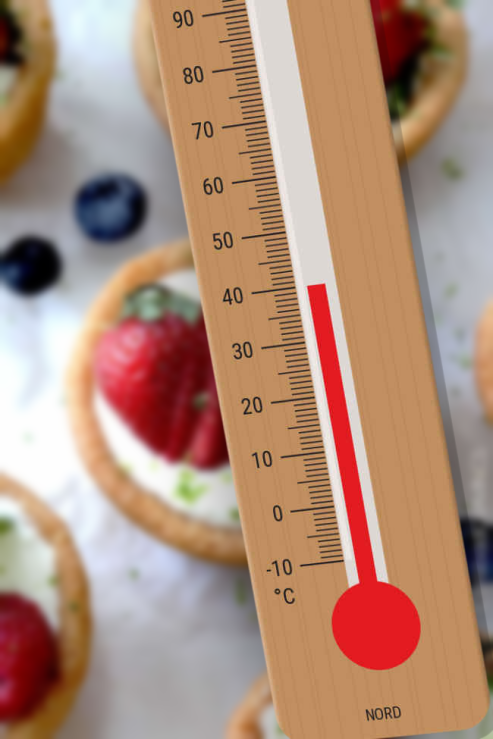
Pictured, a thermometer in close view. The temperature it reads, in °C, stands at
40 °C
